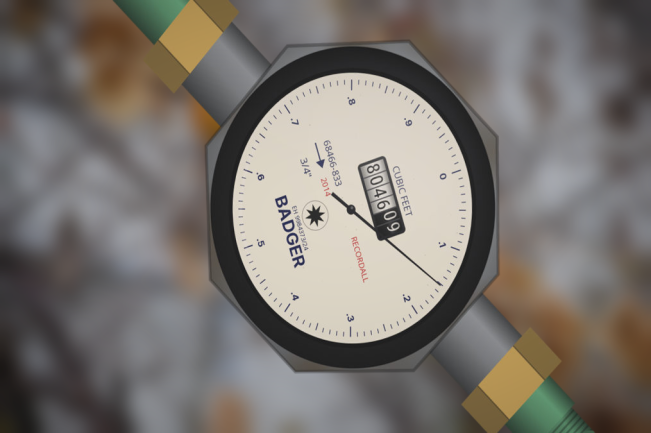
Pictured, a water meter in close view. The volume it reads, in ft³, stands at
804609.15 ft³
